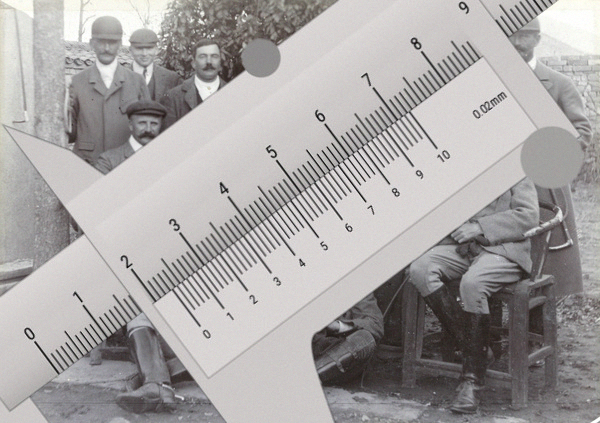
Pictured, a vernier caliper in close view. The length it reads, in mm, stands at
23.4 mm
